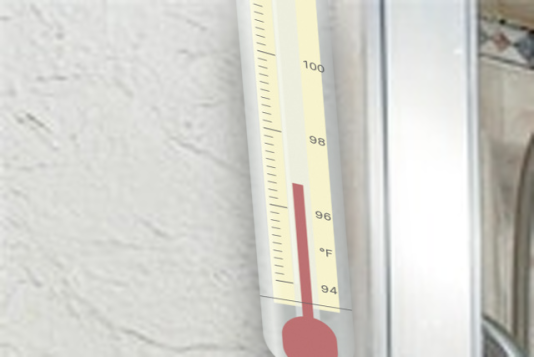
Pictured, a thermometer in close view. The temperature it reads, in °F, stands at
96.7 °F
